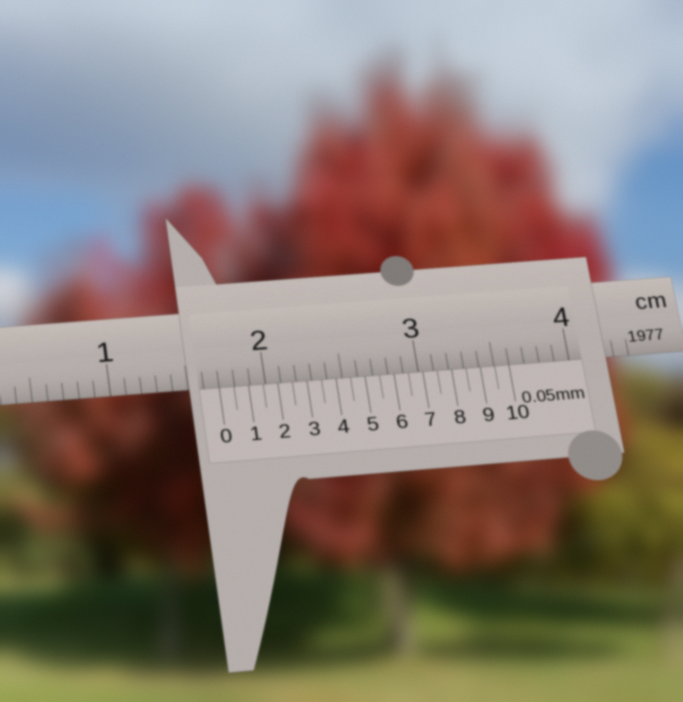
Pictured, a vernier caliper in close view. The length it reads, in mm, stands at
17.0 mm
